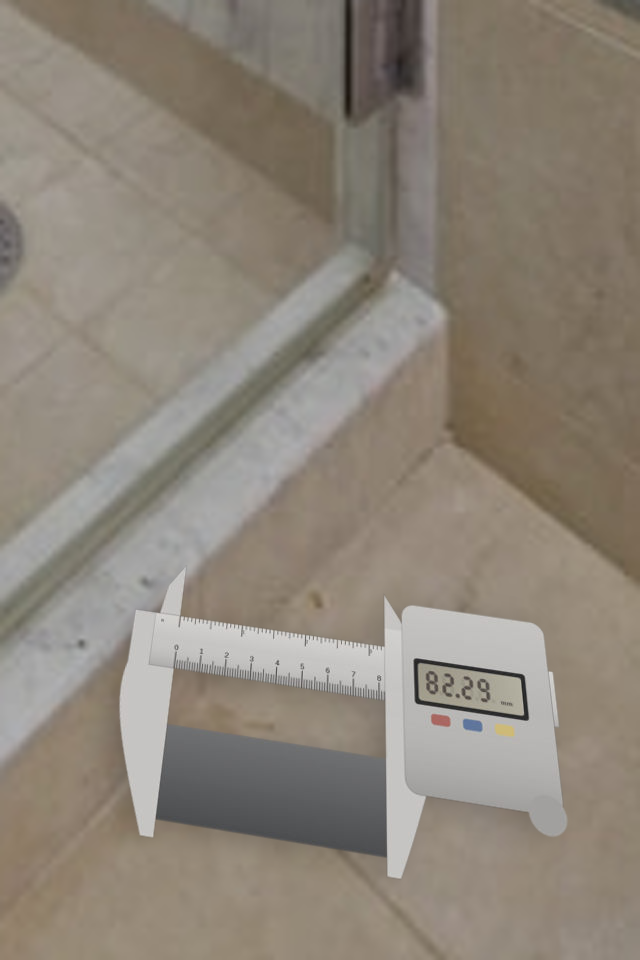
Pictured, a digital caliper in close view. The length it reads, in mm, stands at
82.29 mm
